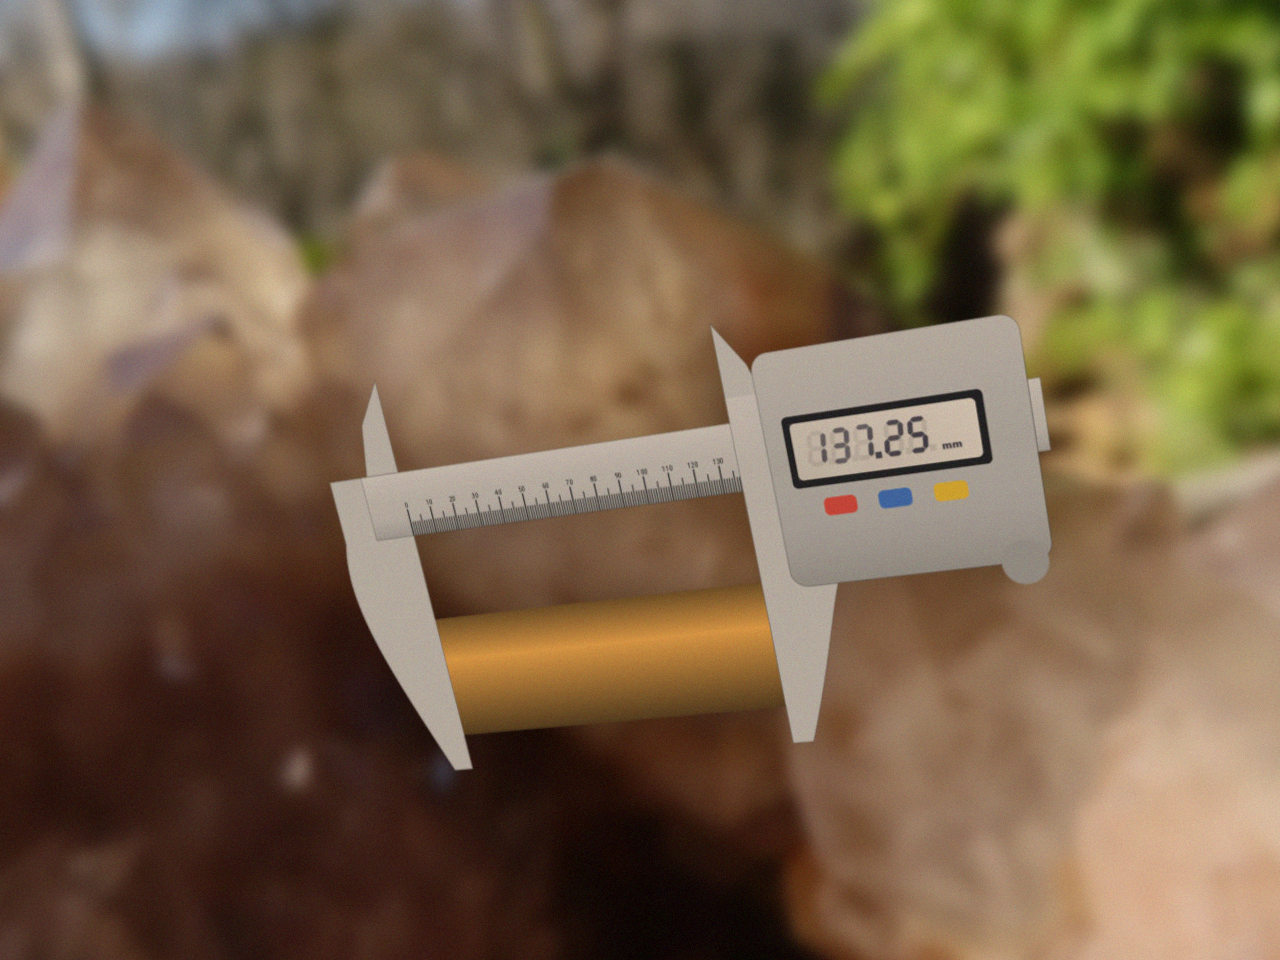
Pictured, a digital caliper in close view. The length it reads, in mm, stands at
137.25 mm
